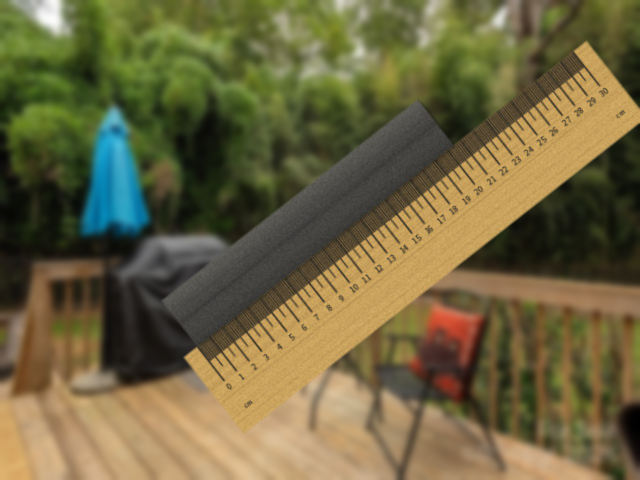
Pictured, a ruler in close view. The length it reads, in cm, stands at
20.5 cm
